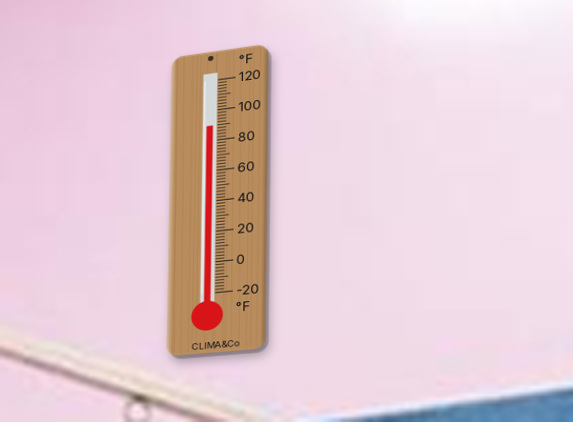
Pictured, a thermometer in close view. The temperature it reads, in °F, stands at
90 °F
